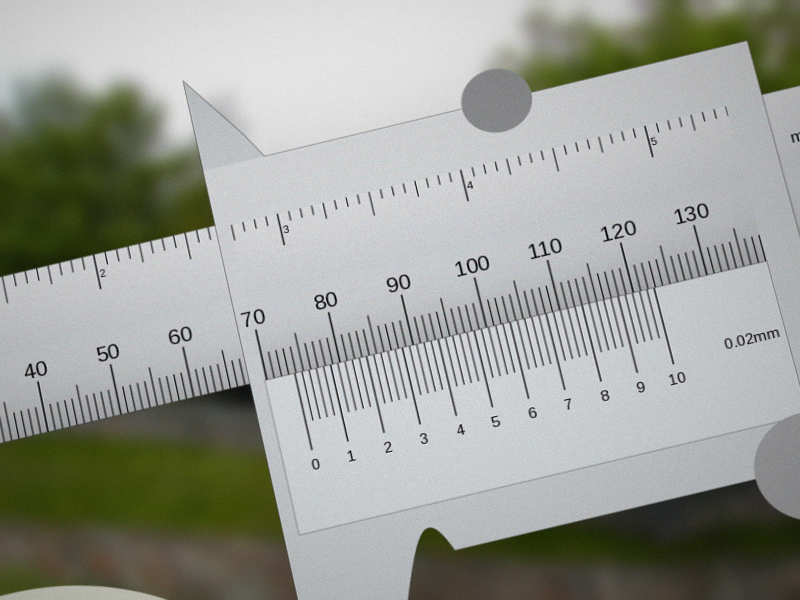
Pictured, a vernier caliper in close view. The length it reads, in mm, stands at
73.8 mm
